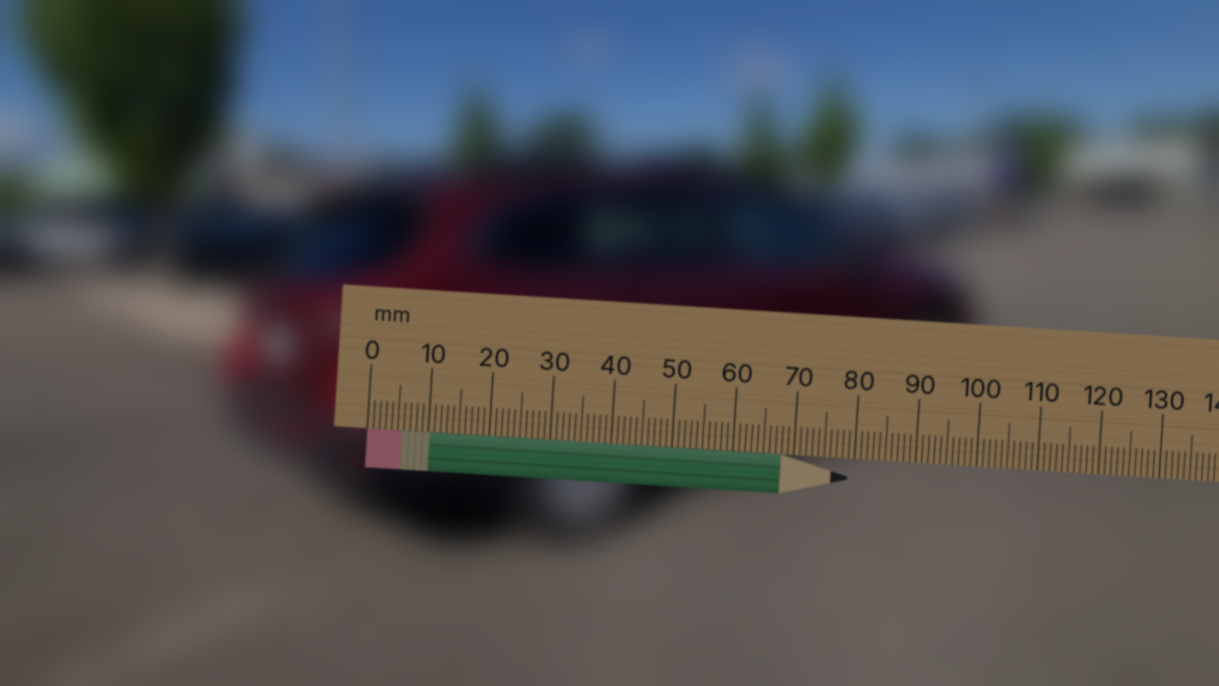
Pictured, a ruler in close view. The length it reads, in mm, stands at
79 mm
